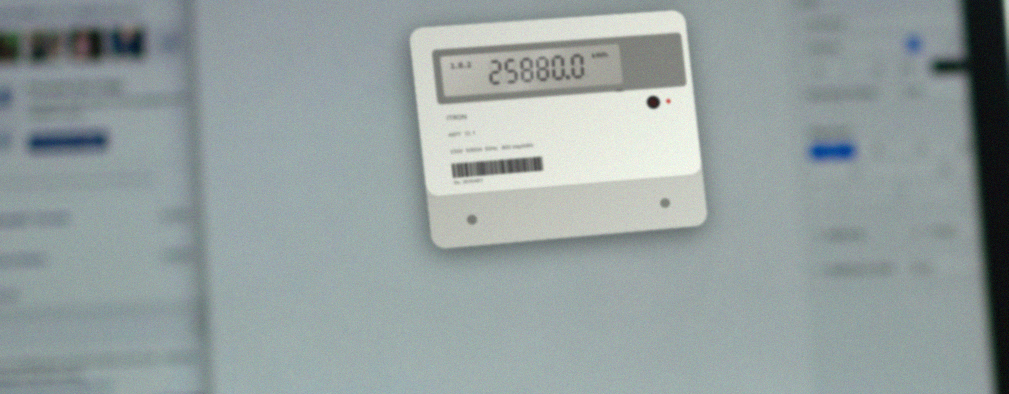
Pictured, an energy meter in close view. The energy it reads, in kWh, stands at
25880.0 kWh
